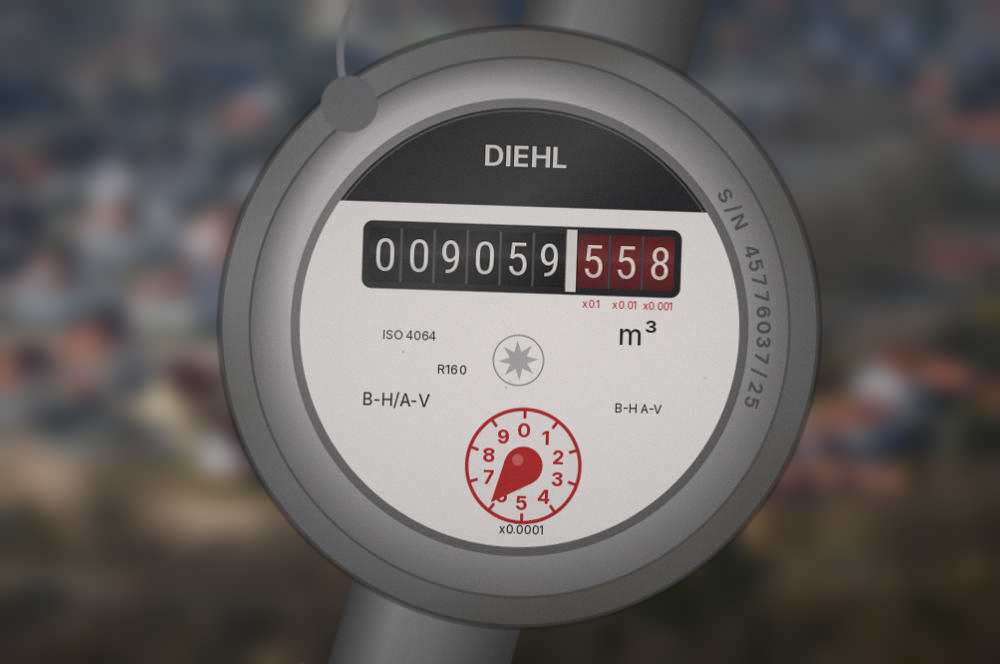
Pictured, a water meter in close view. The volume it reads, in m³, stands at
9059.5586 m³
